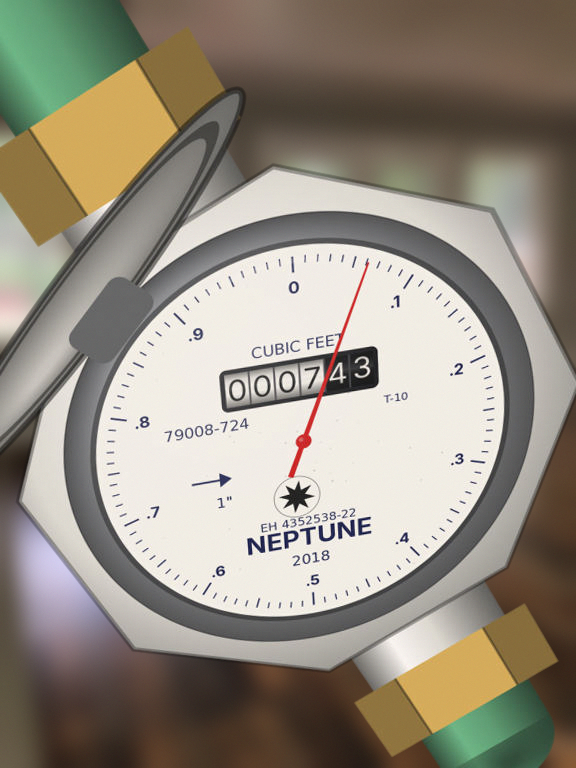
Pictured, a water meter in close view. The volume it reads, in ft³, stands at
743.06 ft³
